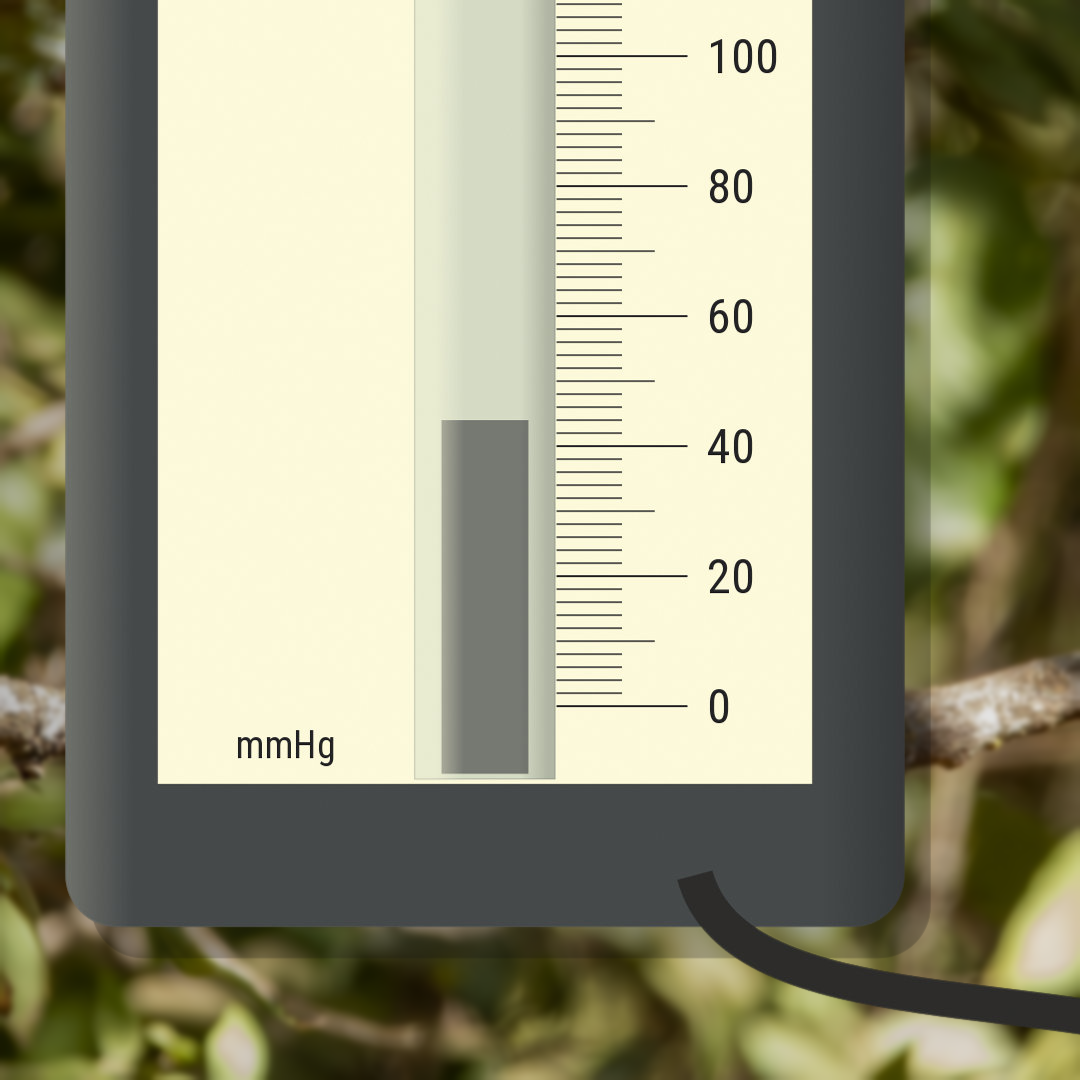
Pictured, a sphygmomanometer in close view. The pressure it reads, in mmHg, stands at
44 mmHg
